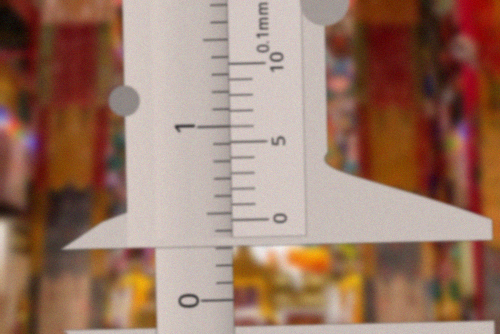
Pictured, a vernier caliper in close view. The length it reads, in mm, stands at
4.6 mm
